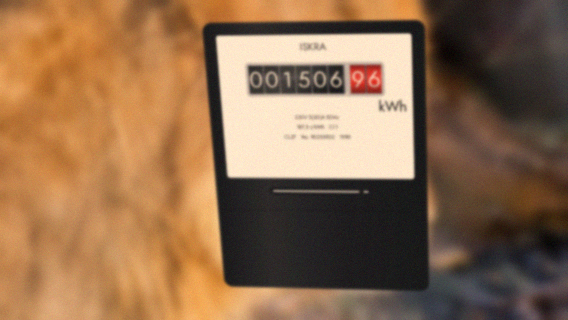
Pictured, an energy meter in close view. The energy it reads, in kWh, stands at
1506.96 kWh
